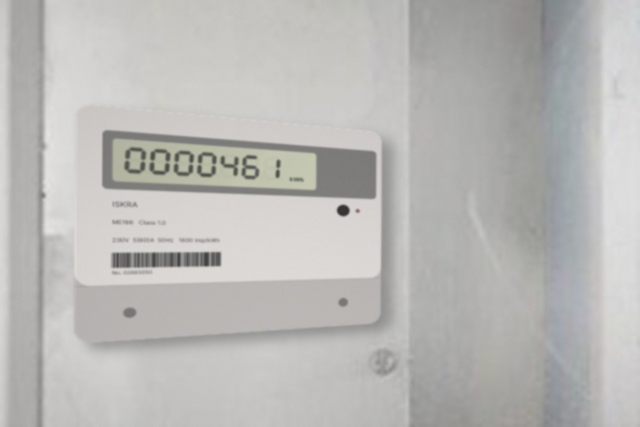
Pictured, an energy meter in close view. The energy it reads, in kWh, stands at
461 kWh
